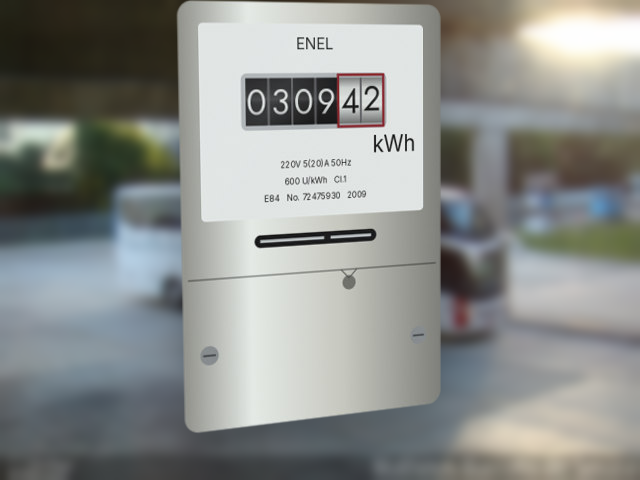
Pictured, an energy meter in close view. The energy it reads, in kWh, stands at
309.42 kWh
